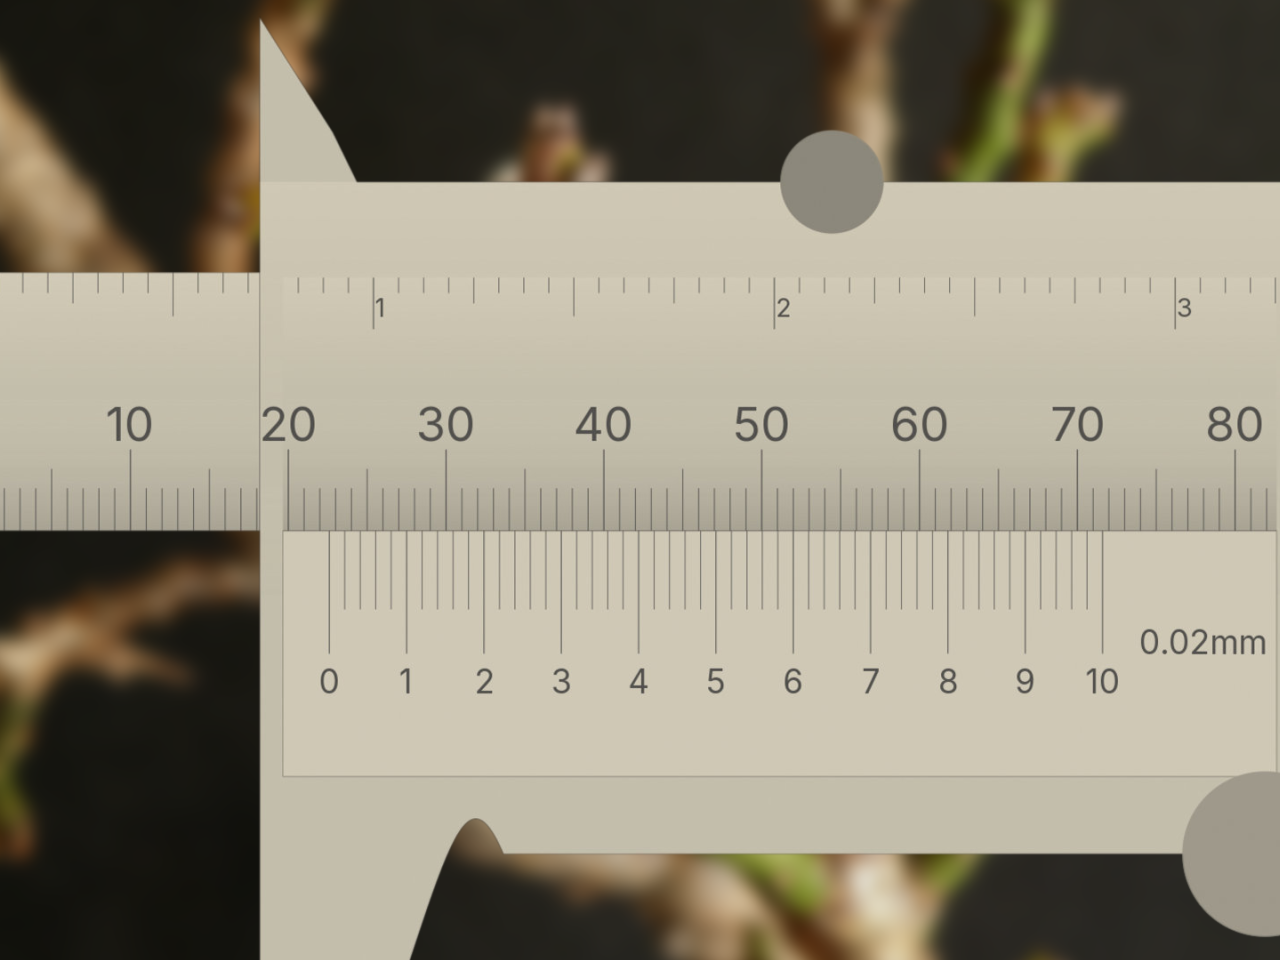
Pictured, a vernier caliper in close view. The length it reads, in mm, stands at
22.6 mm
